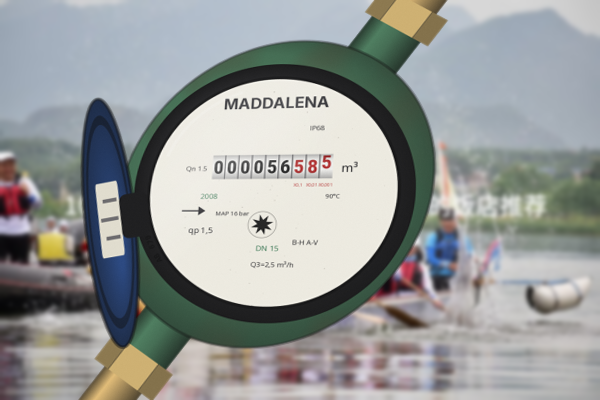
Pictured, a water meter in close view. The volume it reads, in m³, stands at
56.585 m³
